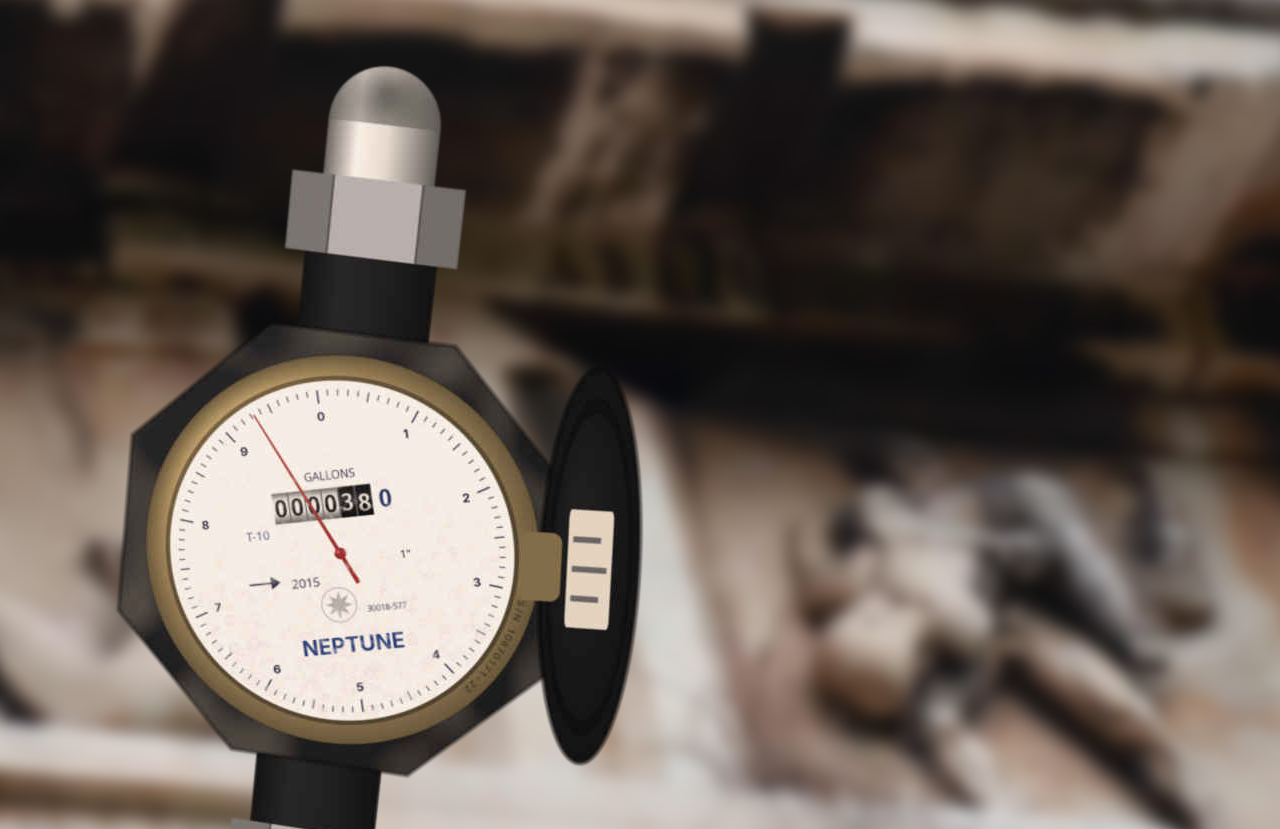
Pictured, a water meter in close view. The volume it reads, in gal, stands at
379.3 gal
